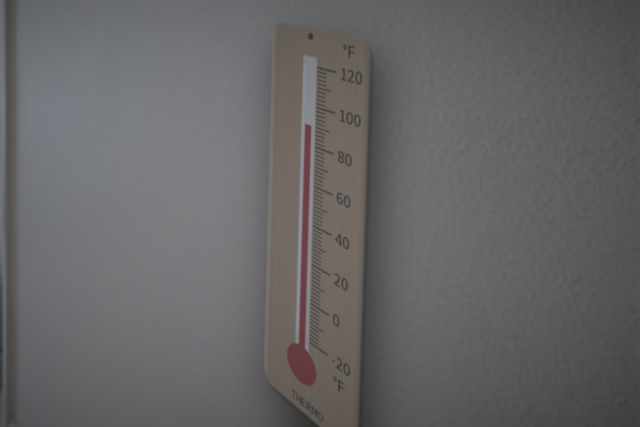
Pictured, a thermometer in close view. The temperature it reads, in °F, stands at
90 °F
